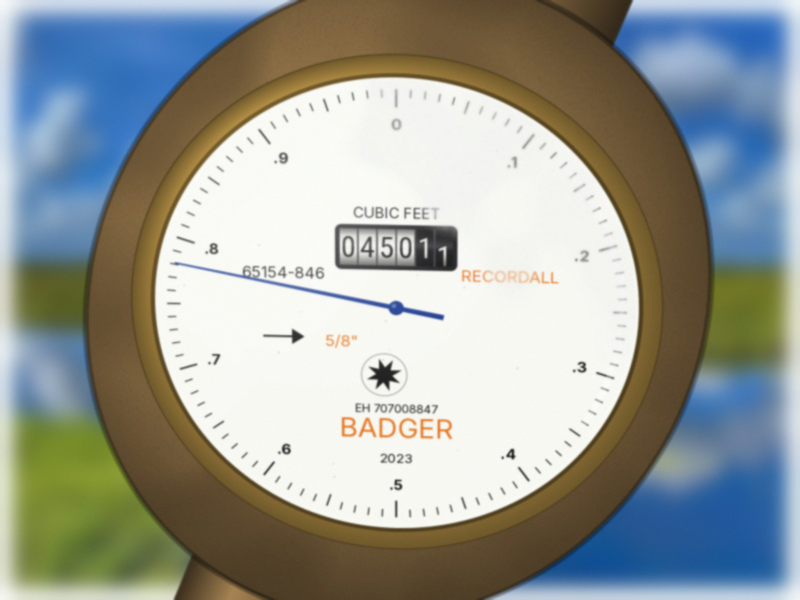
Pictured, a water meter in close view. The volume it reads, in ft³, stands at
45010.78 ft³
